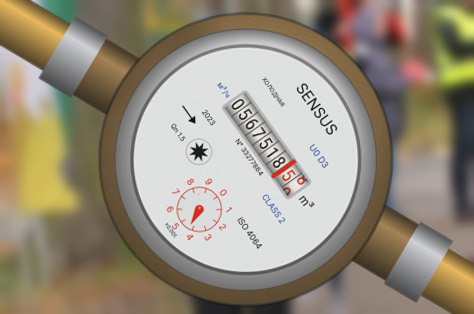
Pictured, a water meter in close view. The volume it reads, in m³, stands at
567518.584 m³
